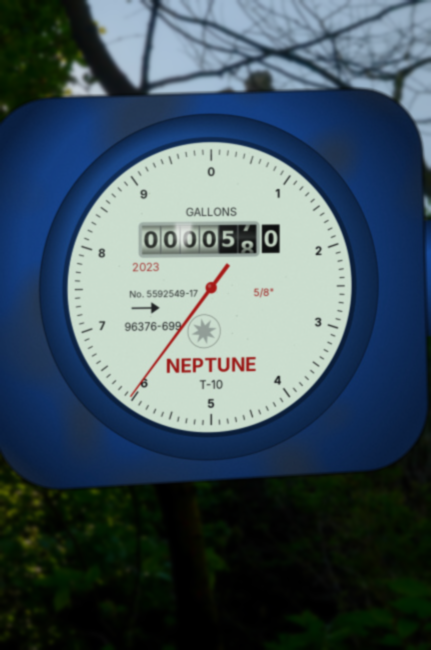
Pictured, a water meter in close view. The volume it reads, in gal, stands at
576.0 gal
